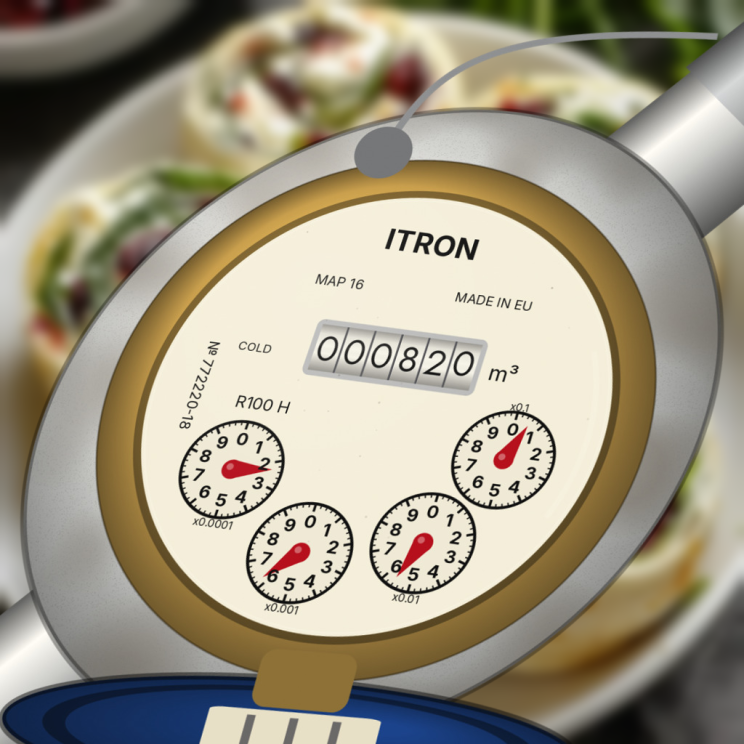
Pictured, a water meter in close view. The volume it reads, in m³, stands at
820.0562 m³
